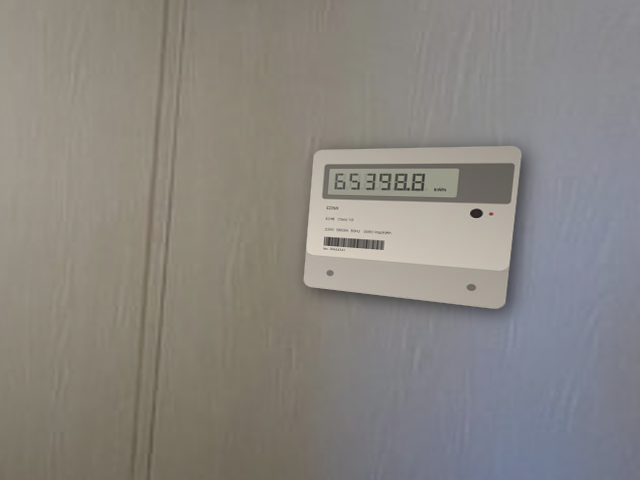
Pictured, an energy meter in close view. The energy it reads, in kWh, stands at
65398.8 kWh
